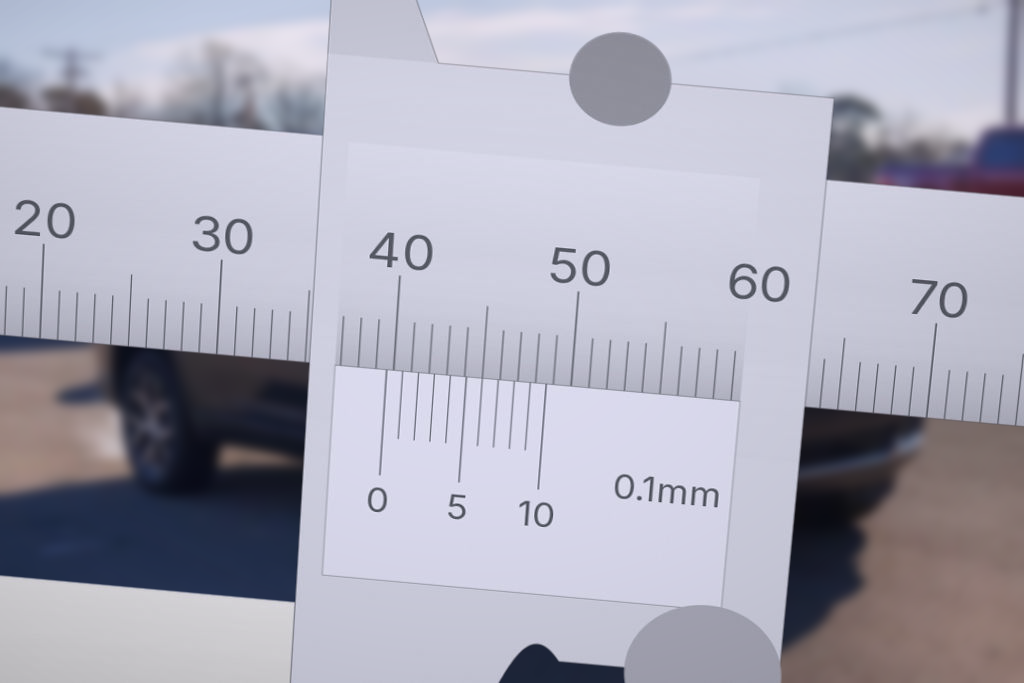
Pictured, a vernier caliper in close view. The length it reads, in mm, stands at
39.6 mm
